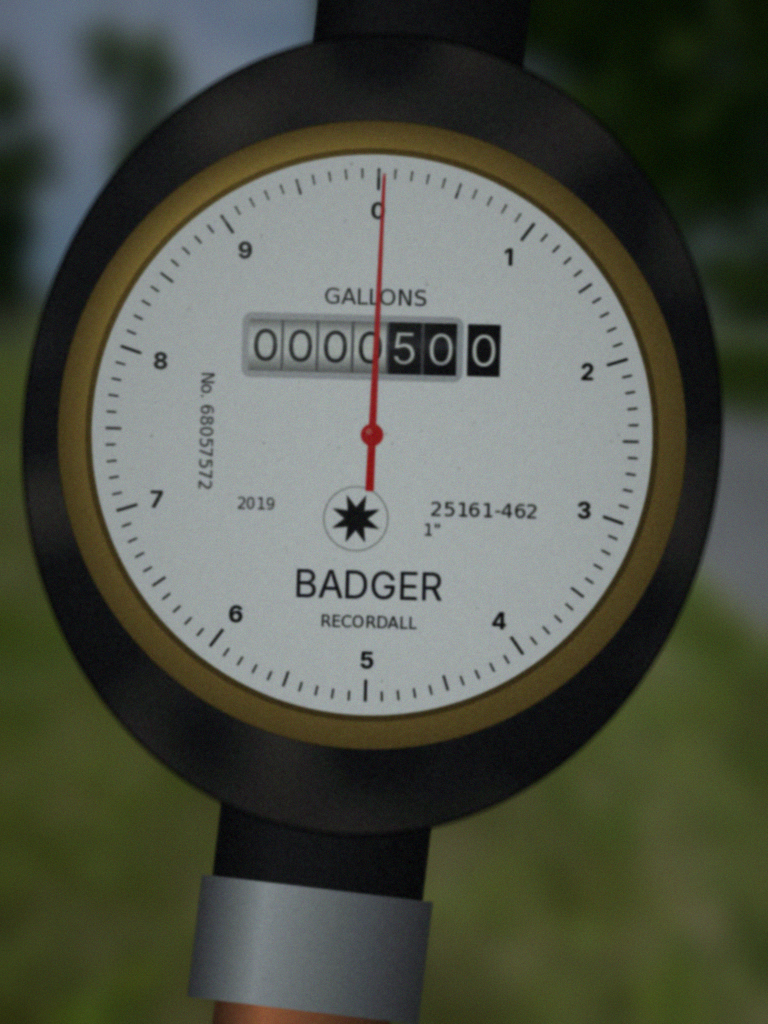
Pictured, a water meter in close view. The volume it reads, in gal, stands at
500.0 gal
